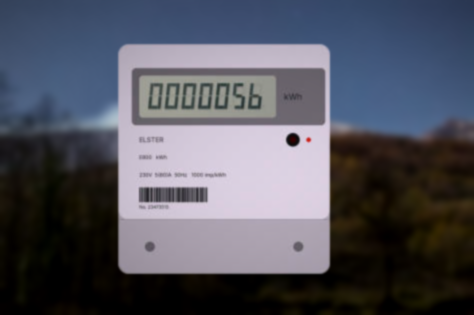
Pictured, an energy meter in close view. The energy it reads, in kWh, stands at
56 kWh
